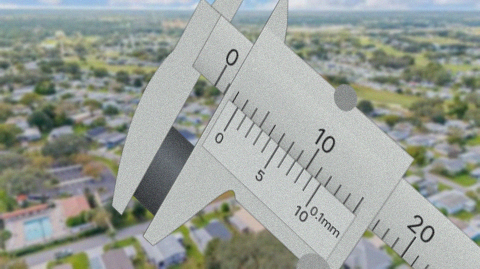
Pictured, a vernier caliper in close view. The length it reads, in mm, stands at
2.6 mm
